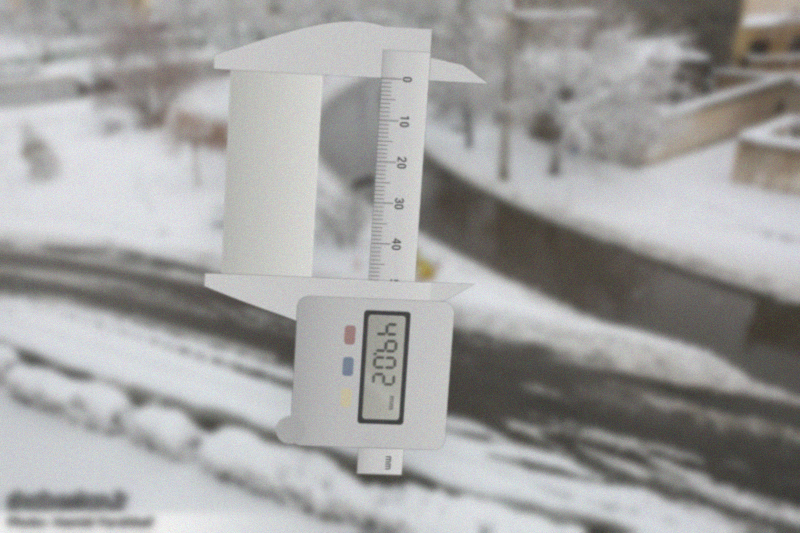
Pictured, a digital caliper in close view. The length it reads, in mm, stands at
49.02 mm
